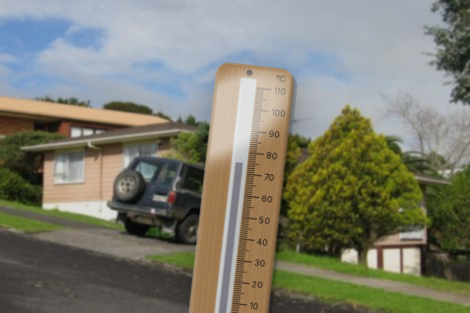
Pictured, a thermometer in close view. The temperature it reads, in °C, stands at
75 °C
